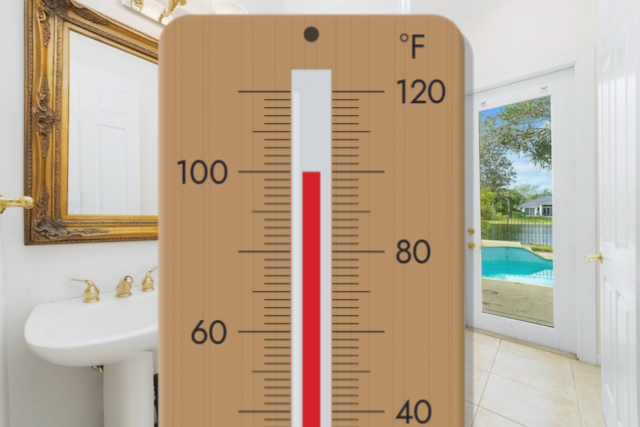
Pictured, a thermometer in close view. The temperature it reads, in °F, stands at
100 °F
